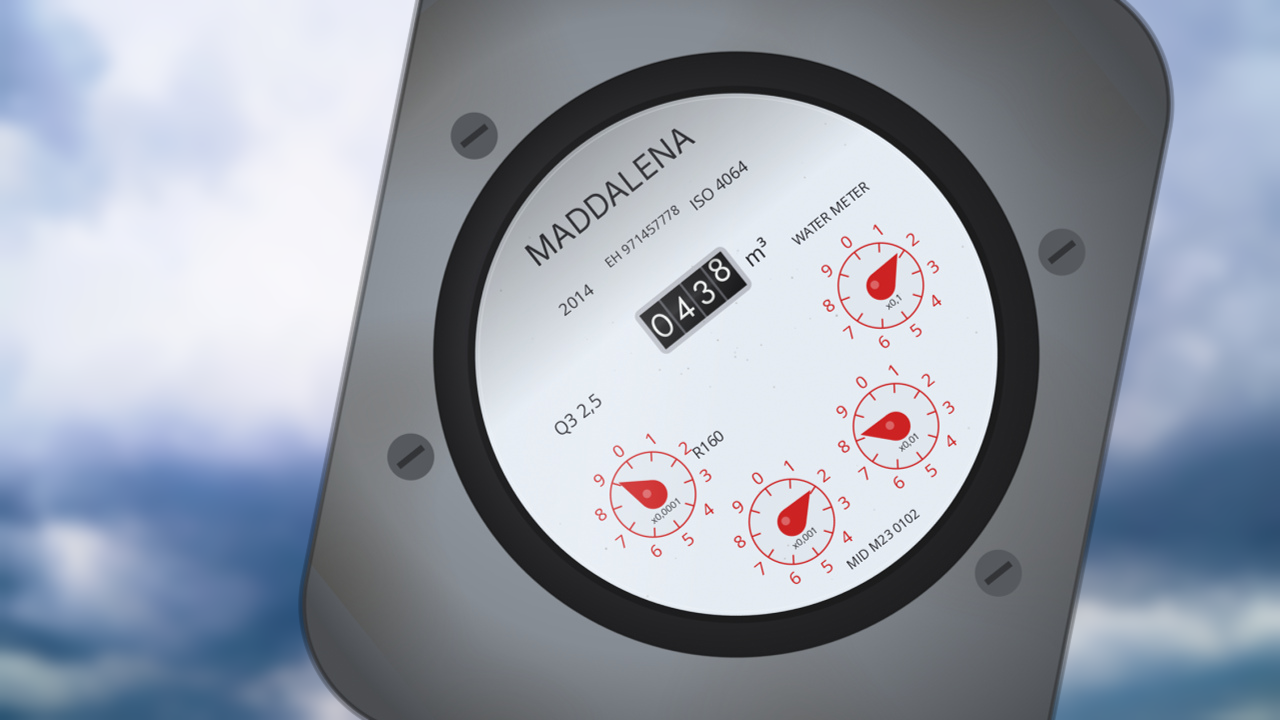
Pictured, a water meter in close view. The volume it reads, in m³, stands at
438.1819 m³
